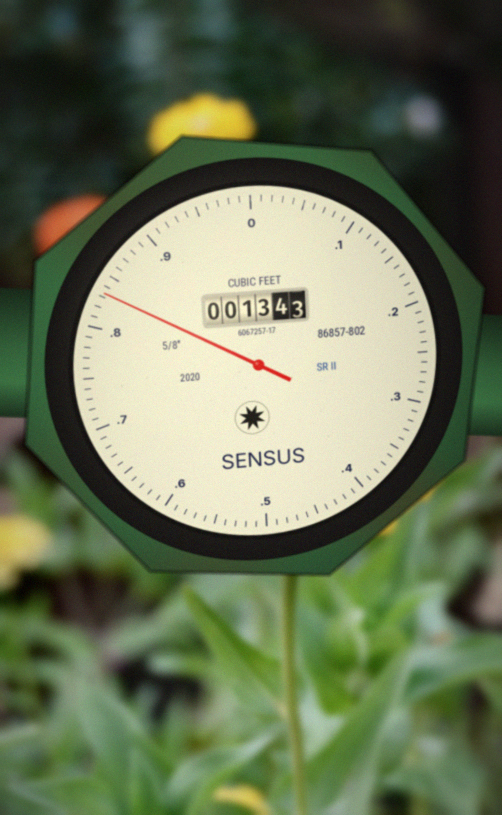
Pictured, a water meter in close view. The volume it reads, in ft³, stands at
1342.83 ft³
